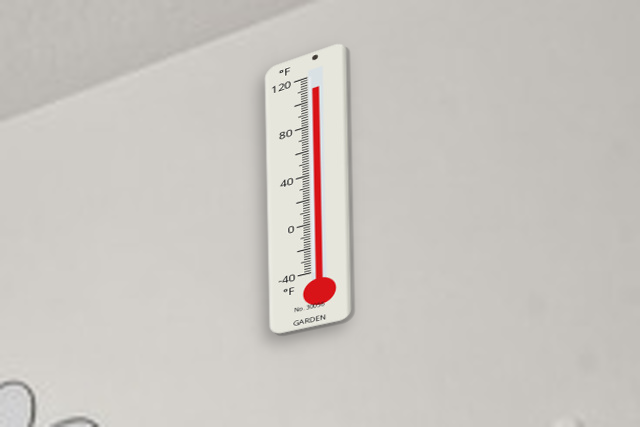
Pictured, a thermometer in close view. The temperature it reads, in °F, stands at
110 °F
